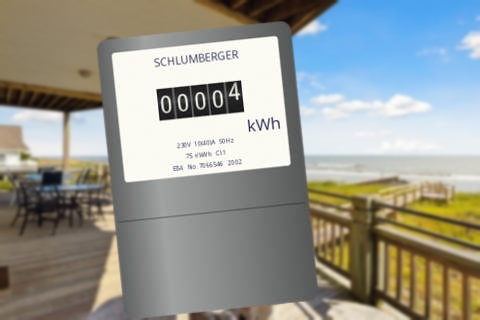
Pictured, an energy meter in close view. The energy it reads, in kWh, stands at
4 kWh
